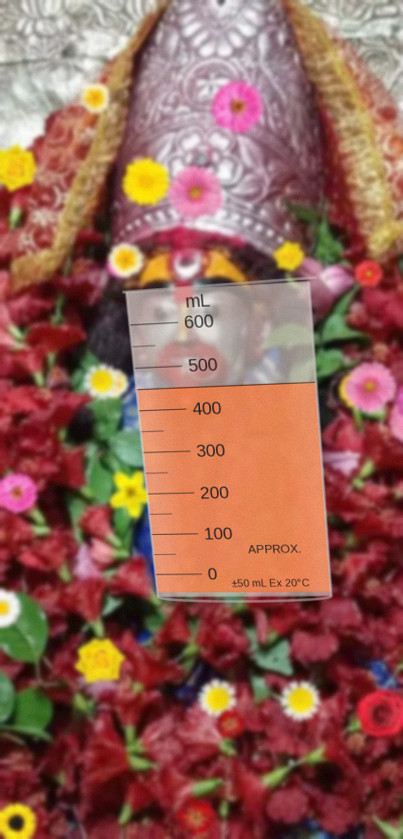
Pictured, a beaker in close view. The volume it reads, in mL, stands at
450 mL
